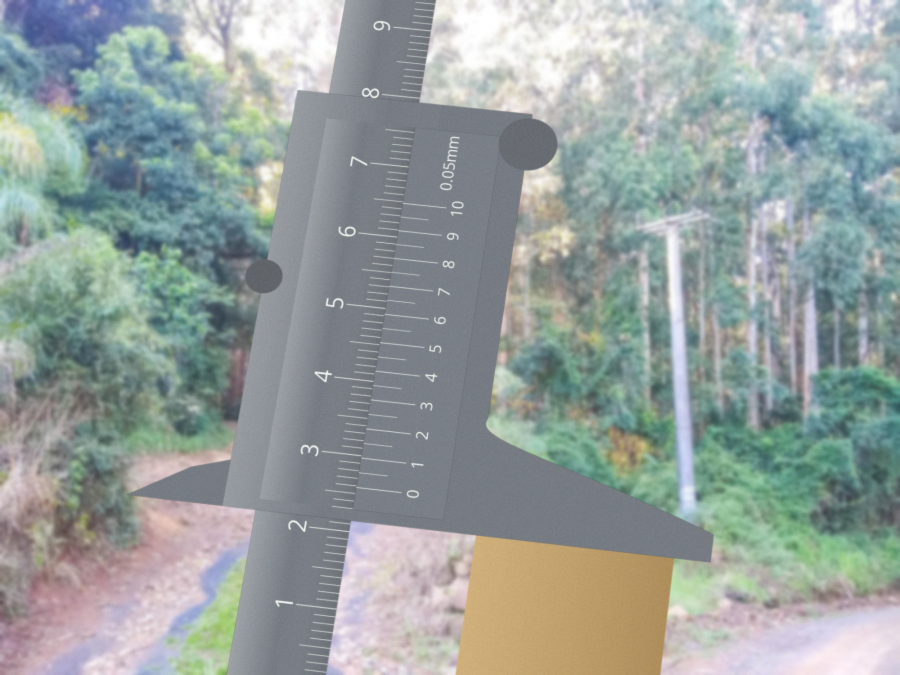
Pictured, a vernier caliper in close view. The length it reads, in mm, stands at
25.8 mm
